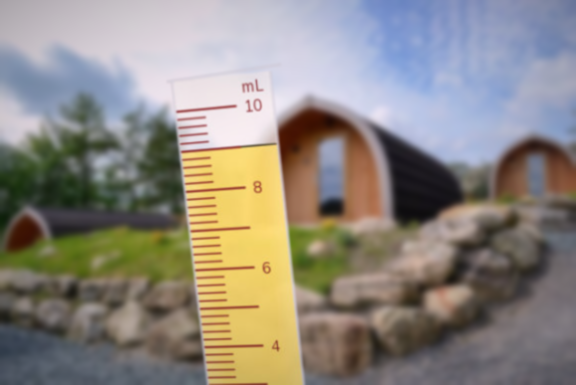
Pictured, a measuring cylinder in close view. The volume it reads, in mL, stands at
9 mL
